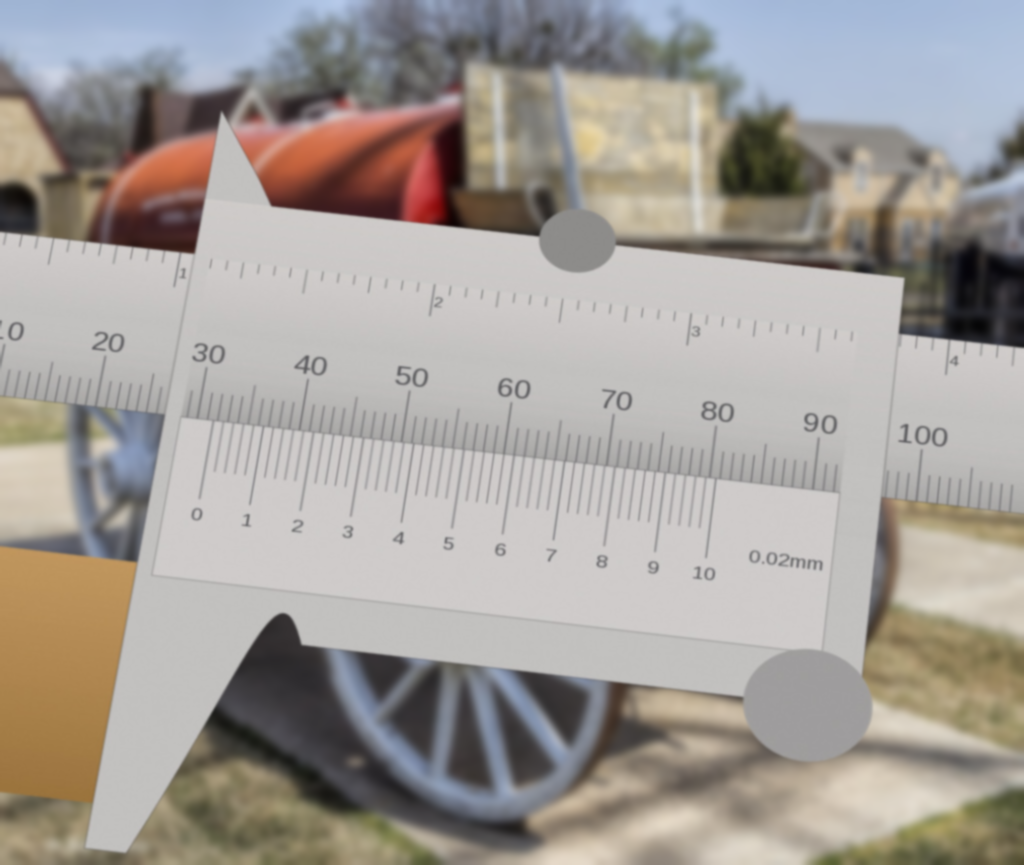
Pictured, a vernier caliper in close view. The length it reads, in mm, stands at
31.6 mm
